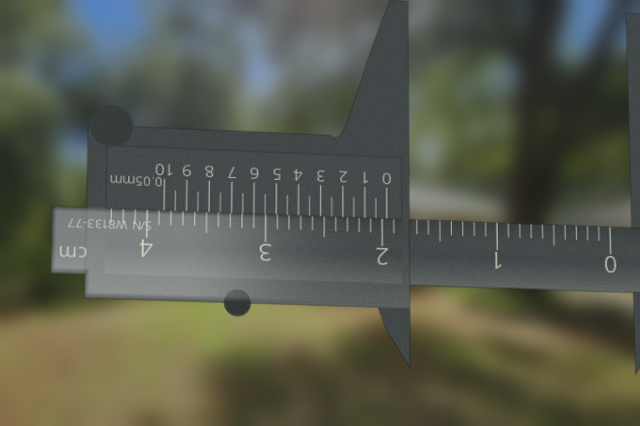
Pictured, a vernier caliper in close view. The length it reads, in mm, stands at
19.6 mm
